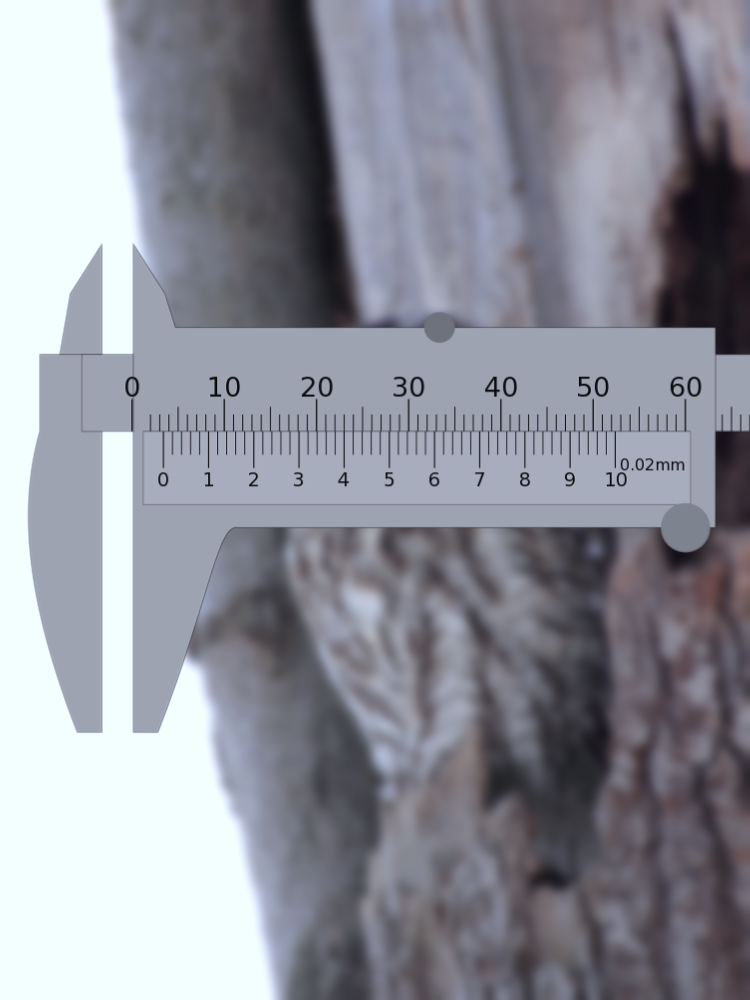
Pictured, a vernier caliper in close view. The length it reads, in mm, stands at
3.4 mm
